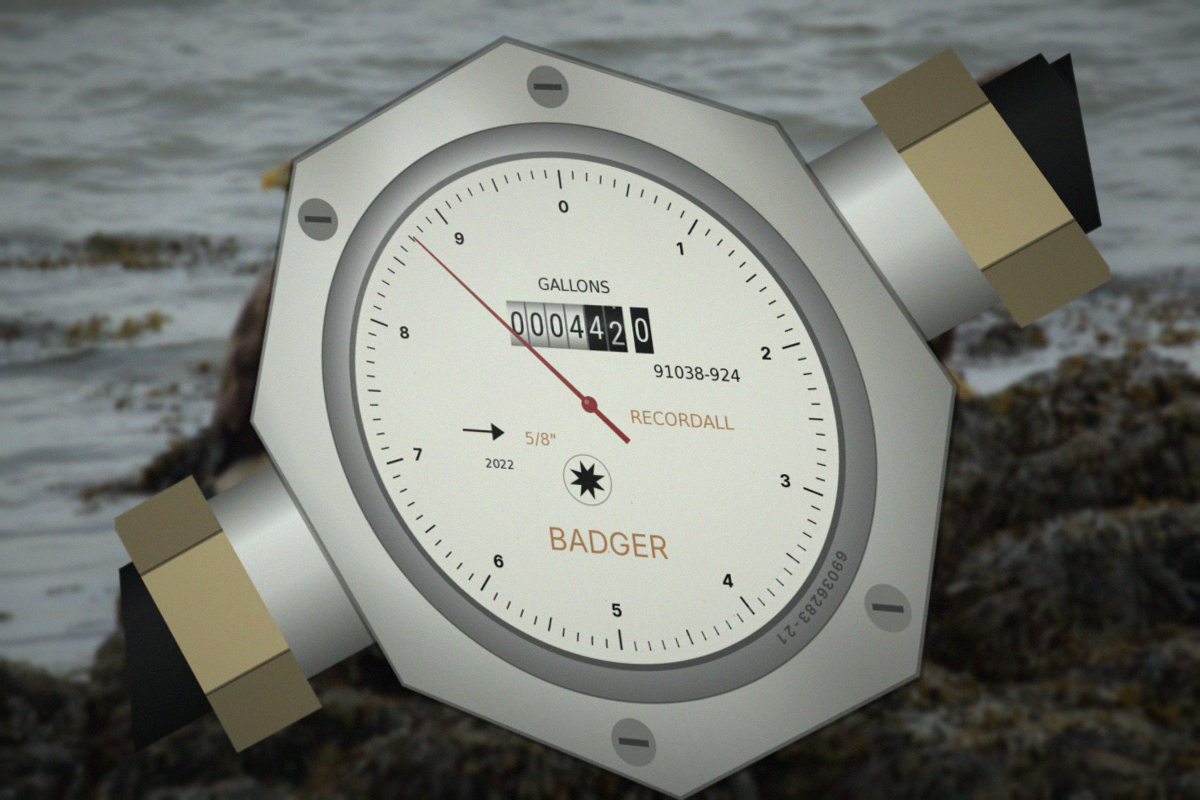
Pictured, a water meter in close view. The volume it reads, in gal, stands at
4418.7 gal
